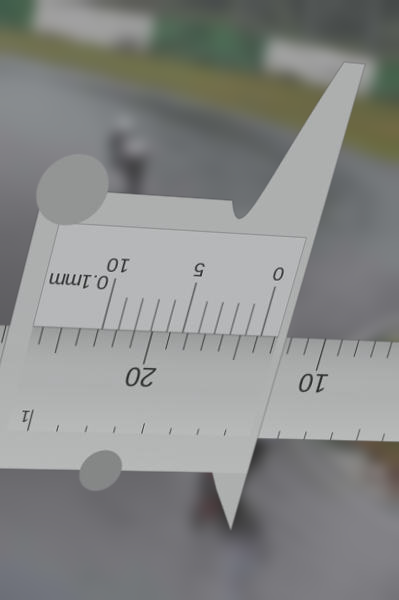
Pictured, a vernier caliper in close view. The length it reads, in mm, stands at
13.8 mm
